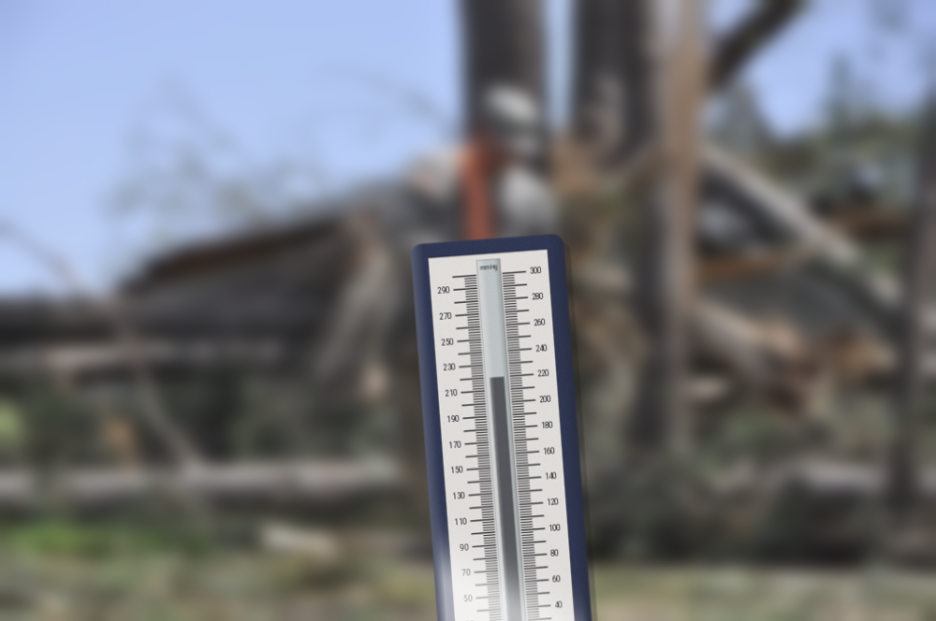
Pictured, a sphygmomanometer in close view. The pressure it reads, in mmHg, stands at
220 mmHg
